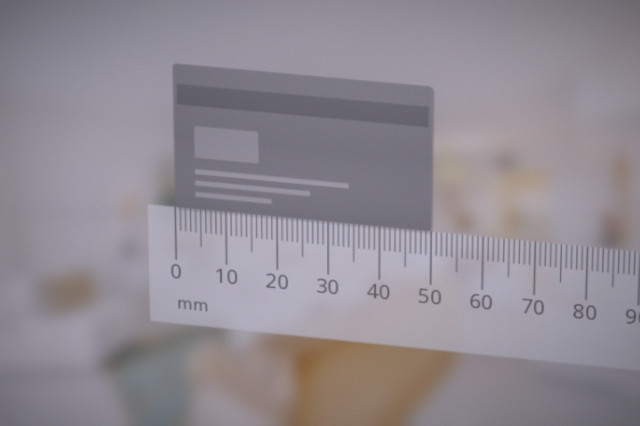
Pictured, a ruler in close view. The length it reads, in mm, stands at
50 mm
